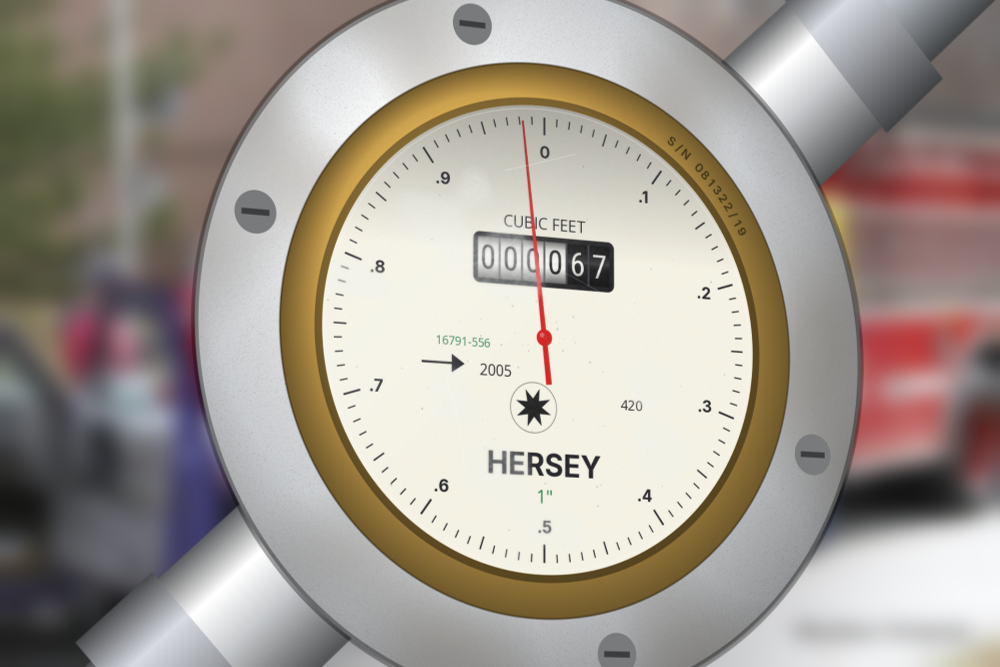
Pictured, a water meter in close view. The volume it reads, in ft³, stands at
66.98 ft³
